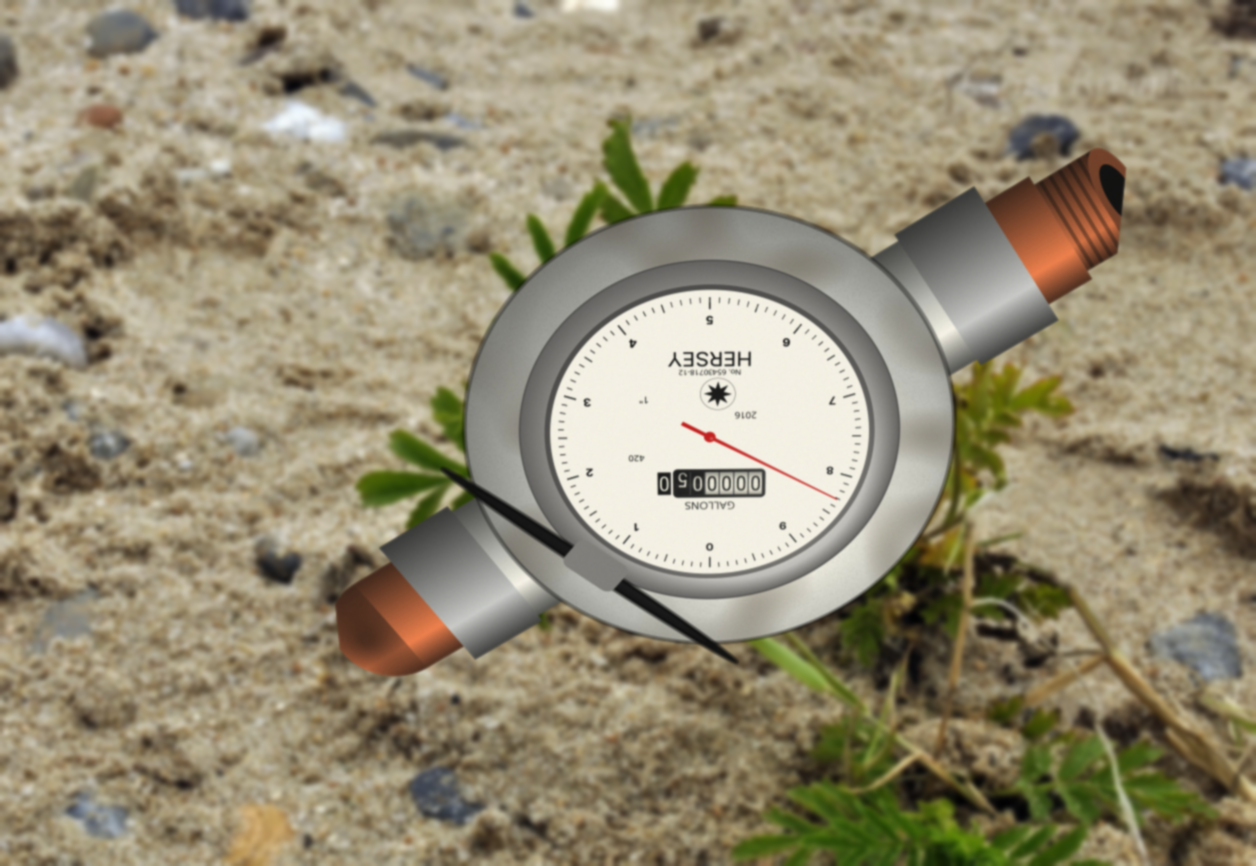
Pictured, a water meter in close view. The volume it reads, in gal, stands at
48.3 gal
